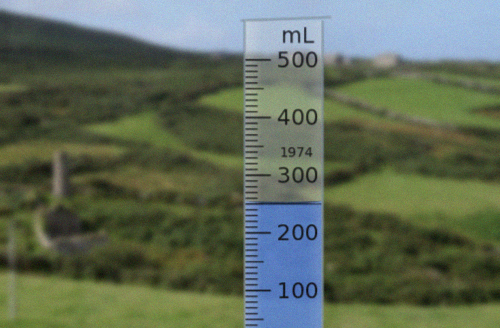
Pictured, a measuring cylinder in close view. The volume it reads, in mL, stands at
250 mL
